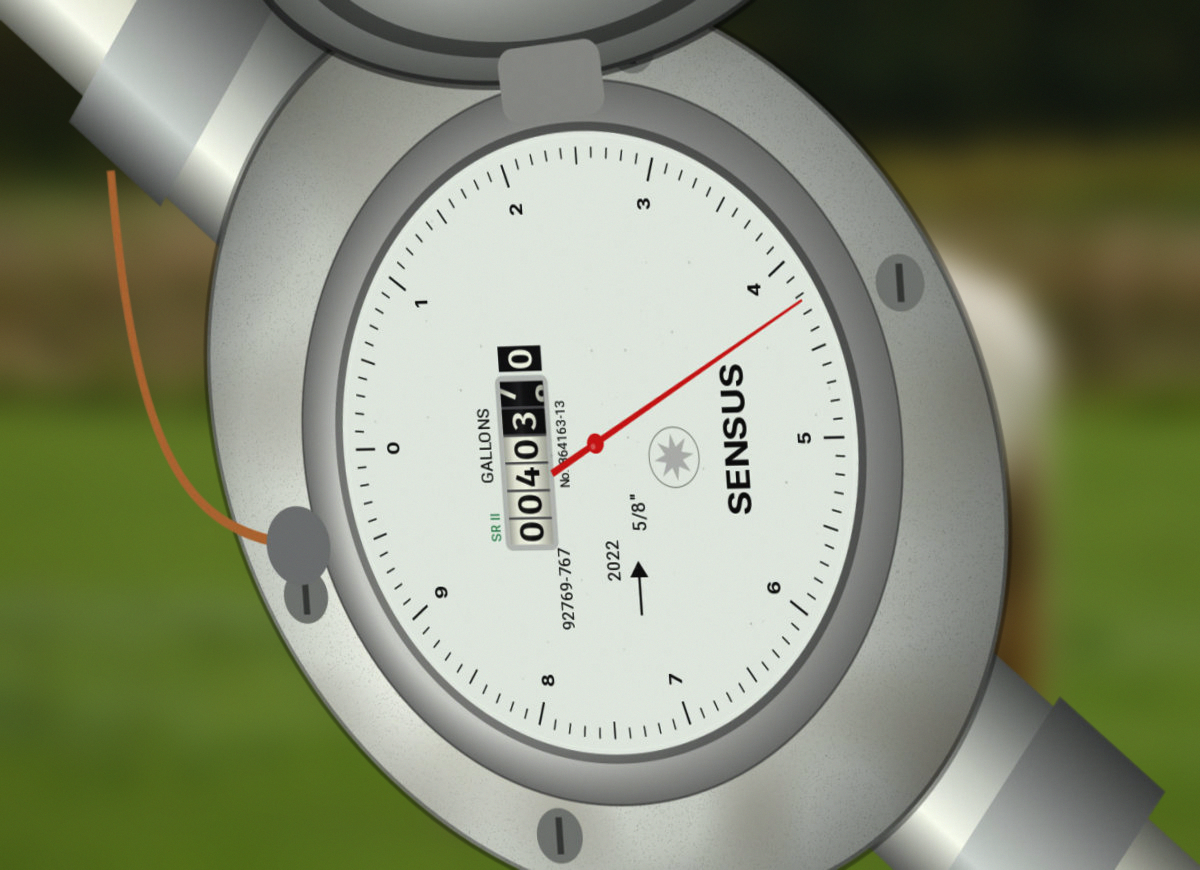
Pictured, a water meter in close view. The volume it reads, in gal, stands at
40374.2 gal
